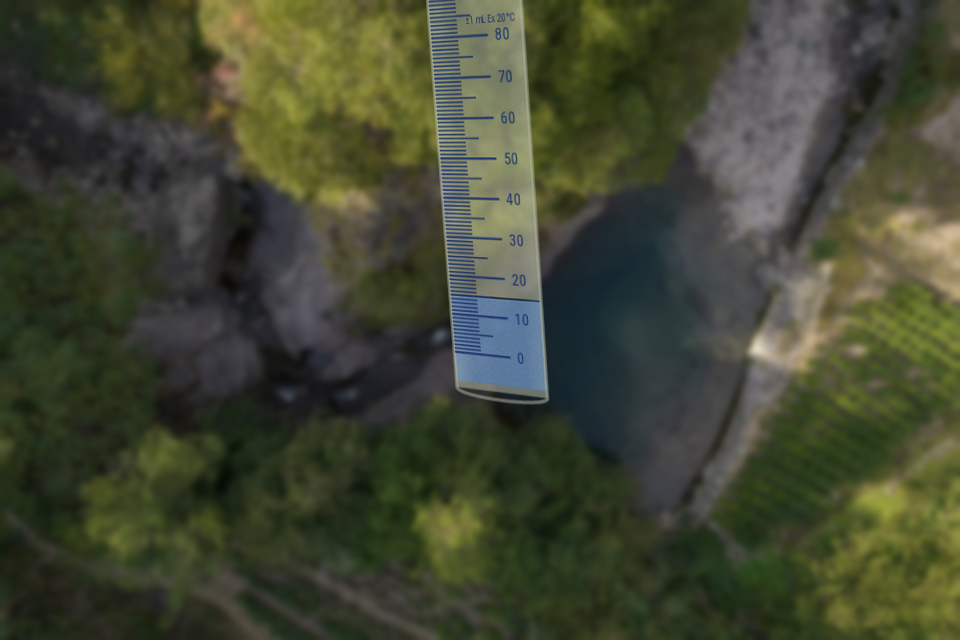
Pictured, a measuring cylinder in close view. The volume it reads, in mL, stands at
15 mL
